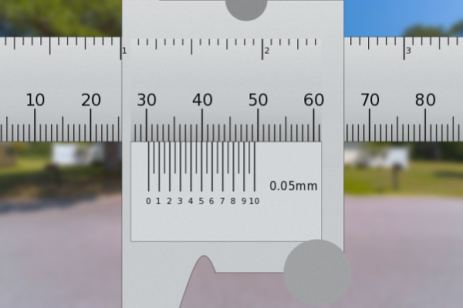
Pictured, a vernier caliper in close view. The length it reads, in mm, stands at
30.4 mm
